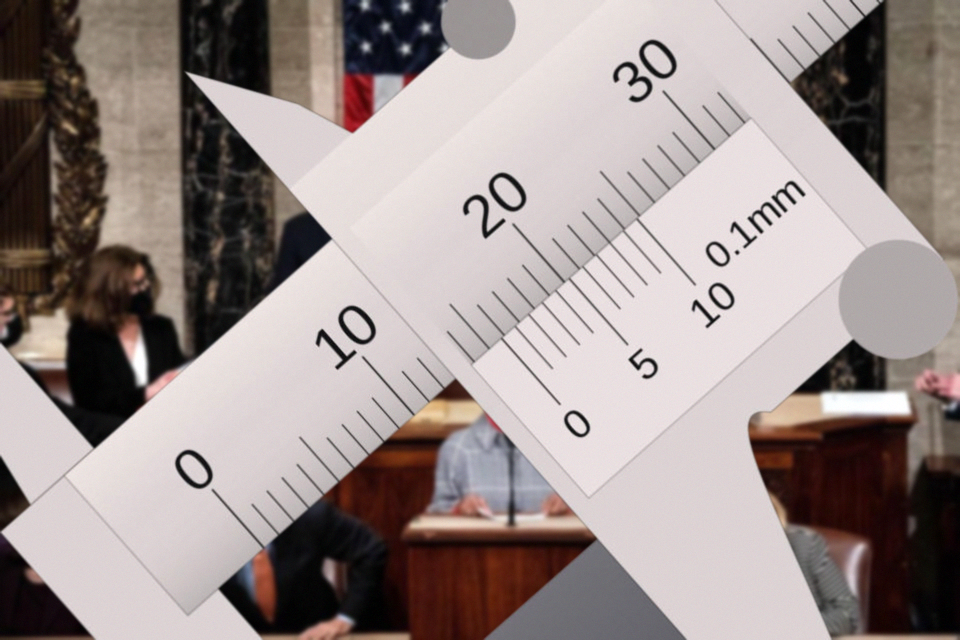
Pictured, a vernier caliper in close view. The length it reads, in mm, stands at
15.8 mm
